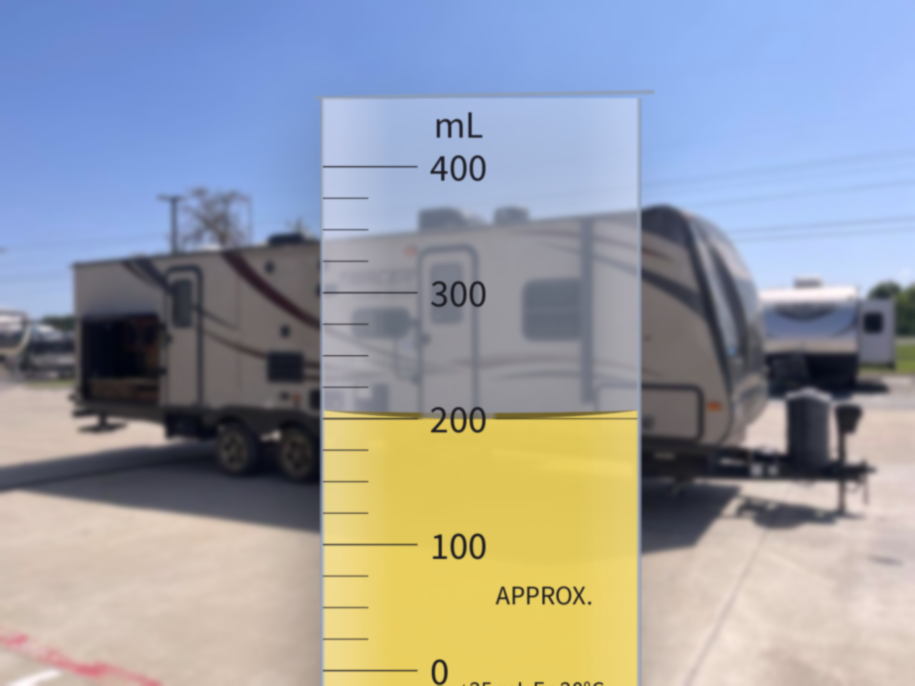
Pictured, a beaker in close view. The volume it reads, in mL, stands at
200 mL
